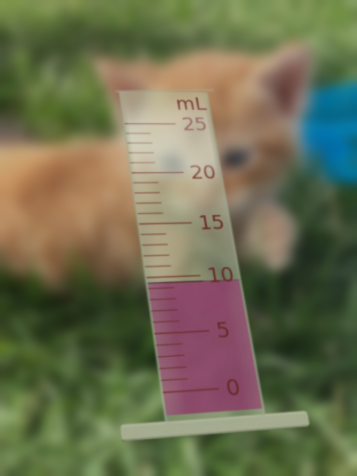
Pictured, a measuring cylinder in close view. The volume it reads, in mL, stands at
9.5 mL
